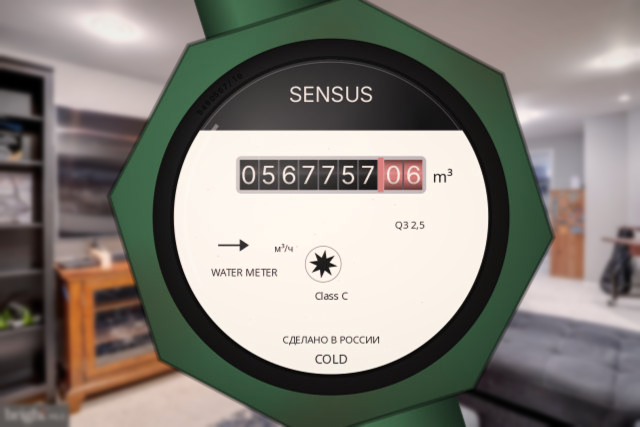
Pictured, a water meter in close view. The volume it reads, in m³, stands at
567757.06 m³
